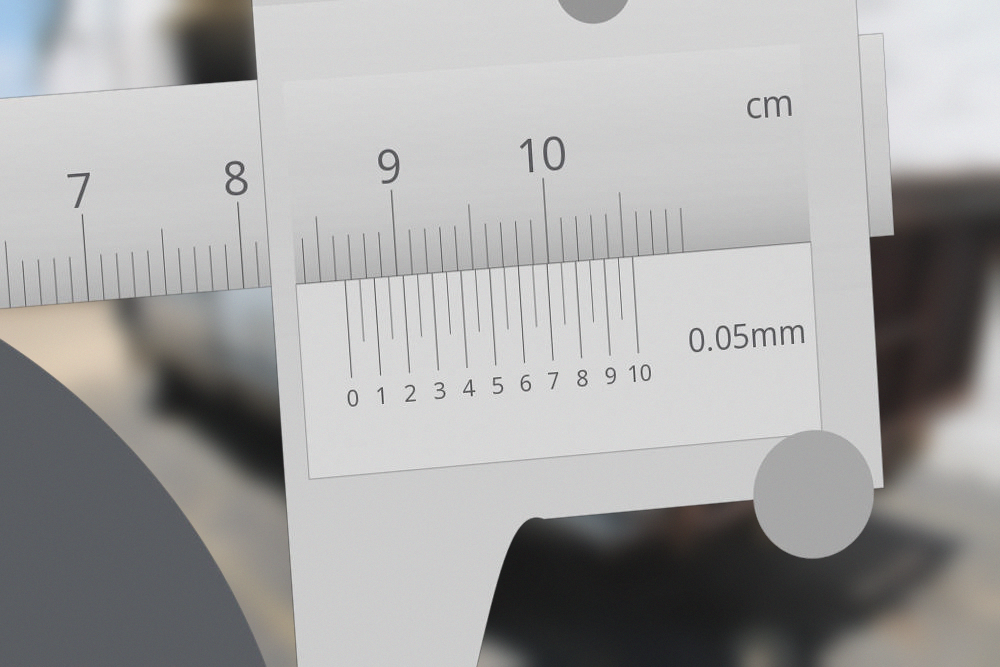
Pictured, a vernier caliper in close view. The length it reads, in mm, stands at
86.6 mm
